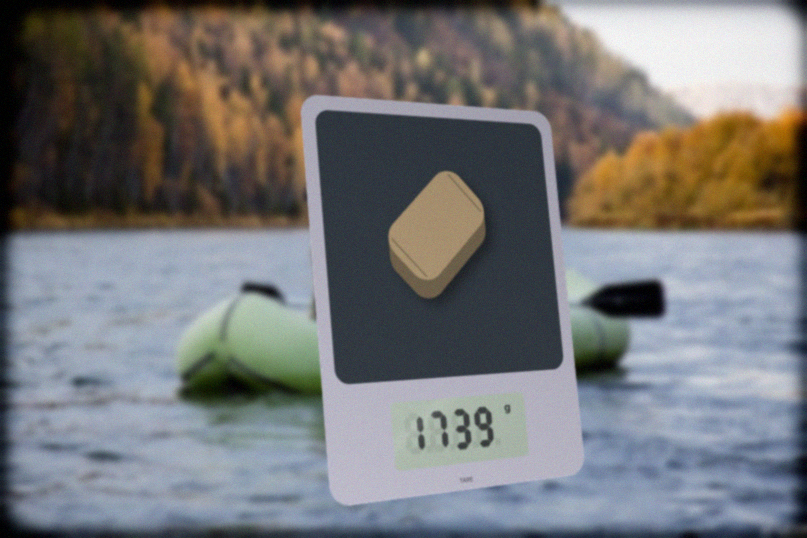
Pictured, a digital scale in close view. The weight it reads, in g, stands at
1739 g
